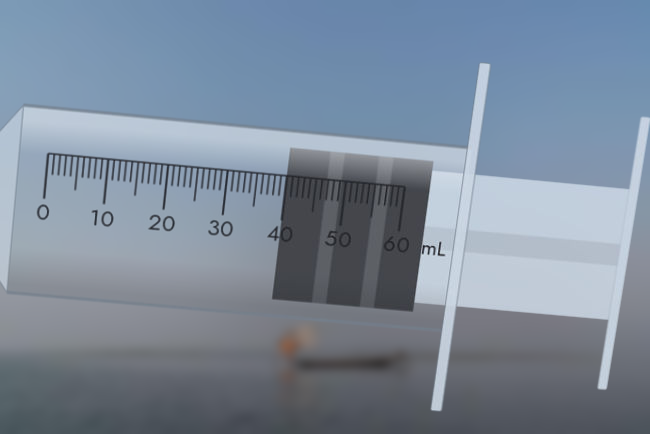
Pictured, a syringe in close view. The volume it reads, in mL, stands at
40 mL
